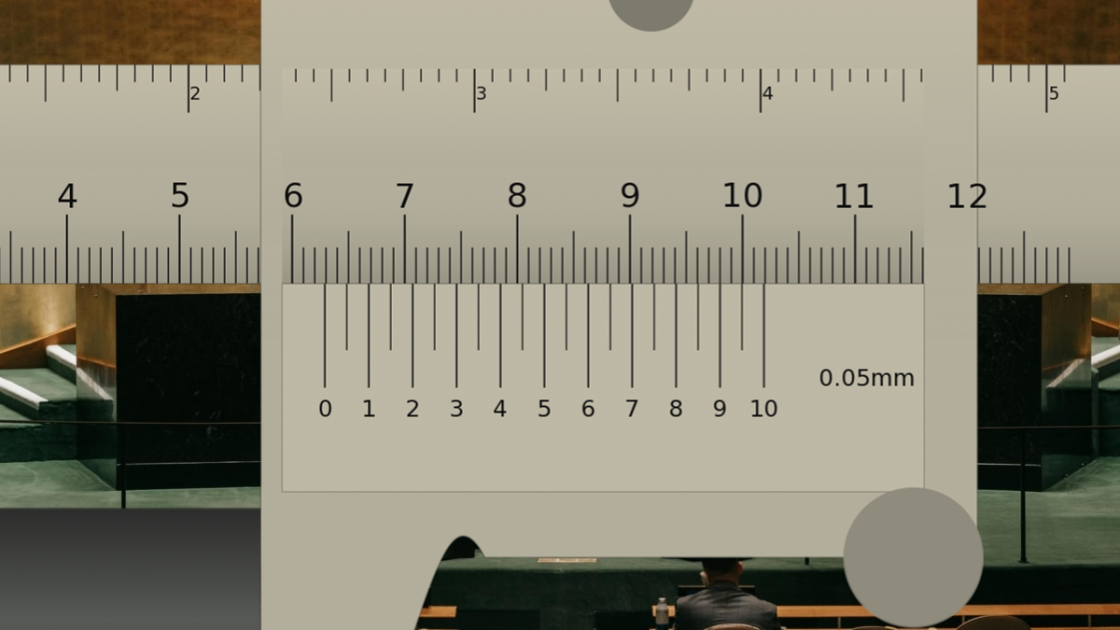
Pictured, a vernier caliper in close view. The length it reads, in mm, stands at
62.9 mm
